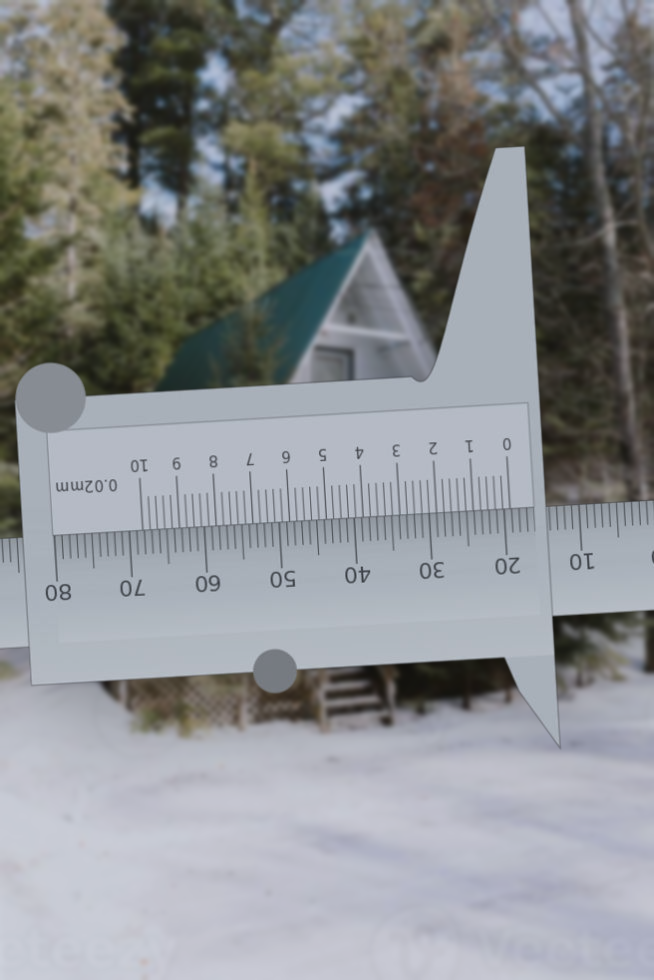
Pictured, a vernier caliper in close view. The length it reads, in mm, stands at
19.2 mm
